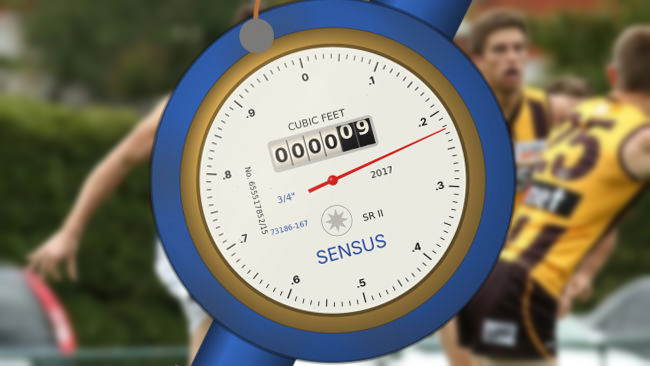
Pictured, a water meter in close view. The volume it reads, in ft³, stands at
9.22 ft³
